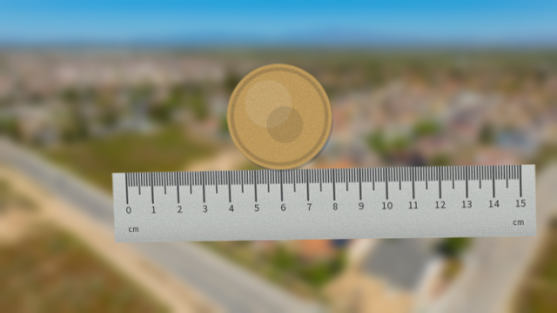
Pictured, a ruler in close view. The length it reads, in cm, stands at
4 cm
